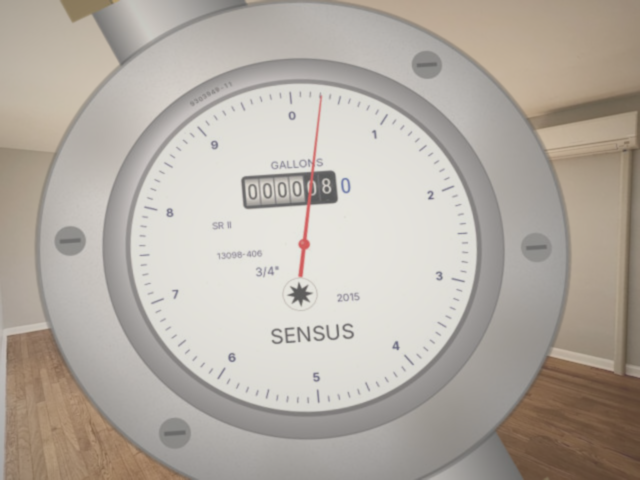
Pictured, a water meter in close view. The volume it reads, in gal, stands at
80.3 gal
